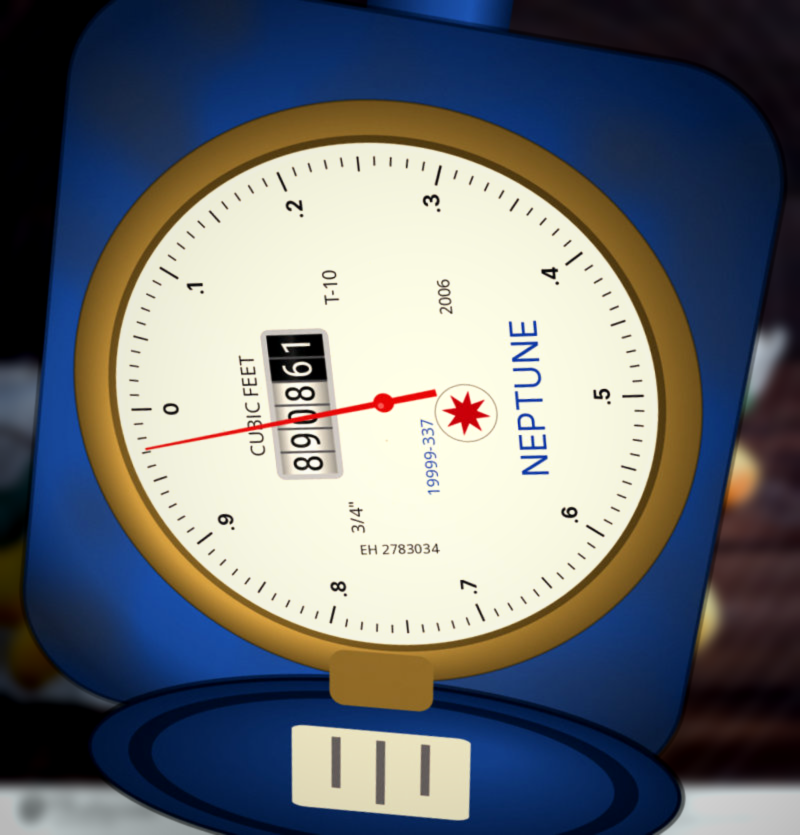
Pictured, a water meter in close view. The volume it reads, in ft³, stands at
890860.97 ft³
